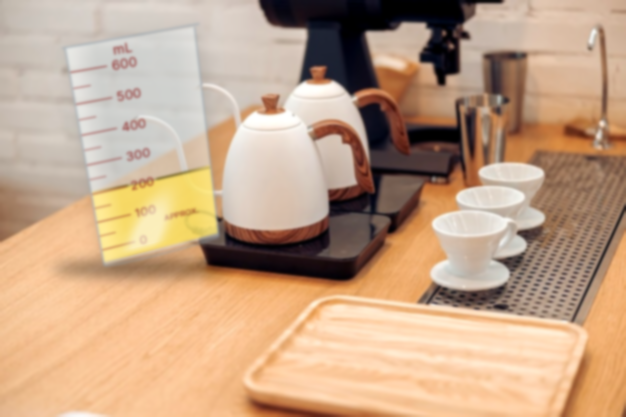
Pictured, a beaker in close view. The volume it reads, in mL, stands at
200 mL
